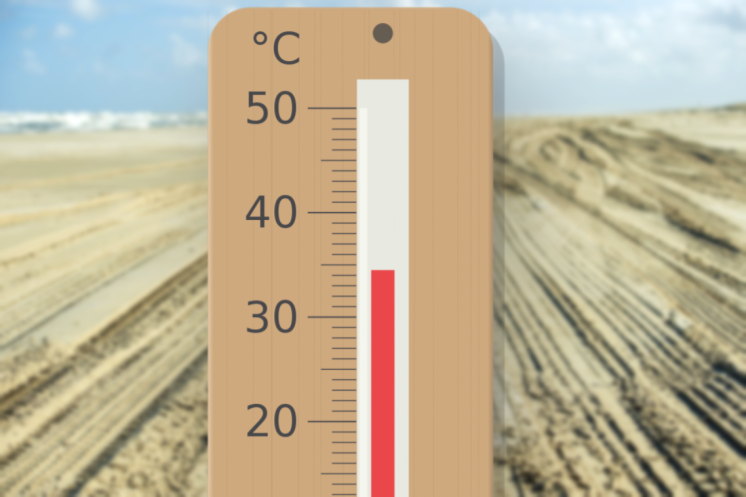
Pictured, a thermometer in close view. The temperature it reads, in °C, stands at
34.5 °C
